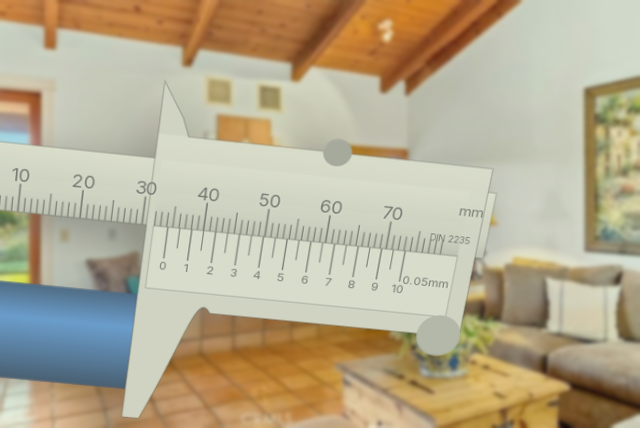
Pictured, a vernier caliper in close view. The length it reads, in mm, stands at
34.2 mm
